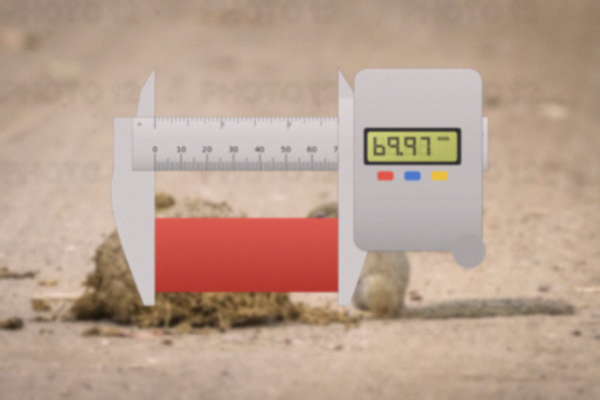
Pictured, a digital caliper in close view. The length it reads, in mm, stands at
69.97 mm
